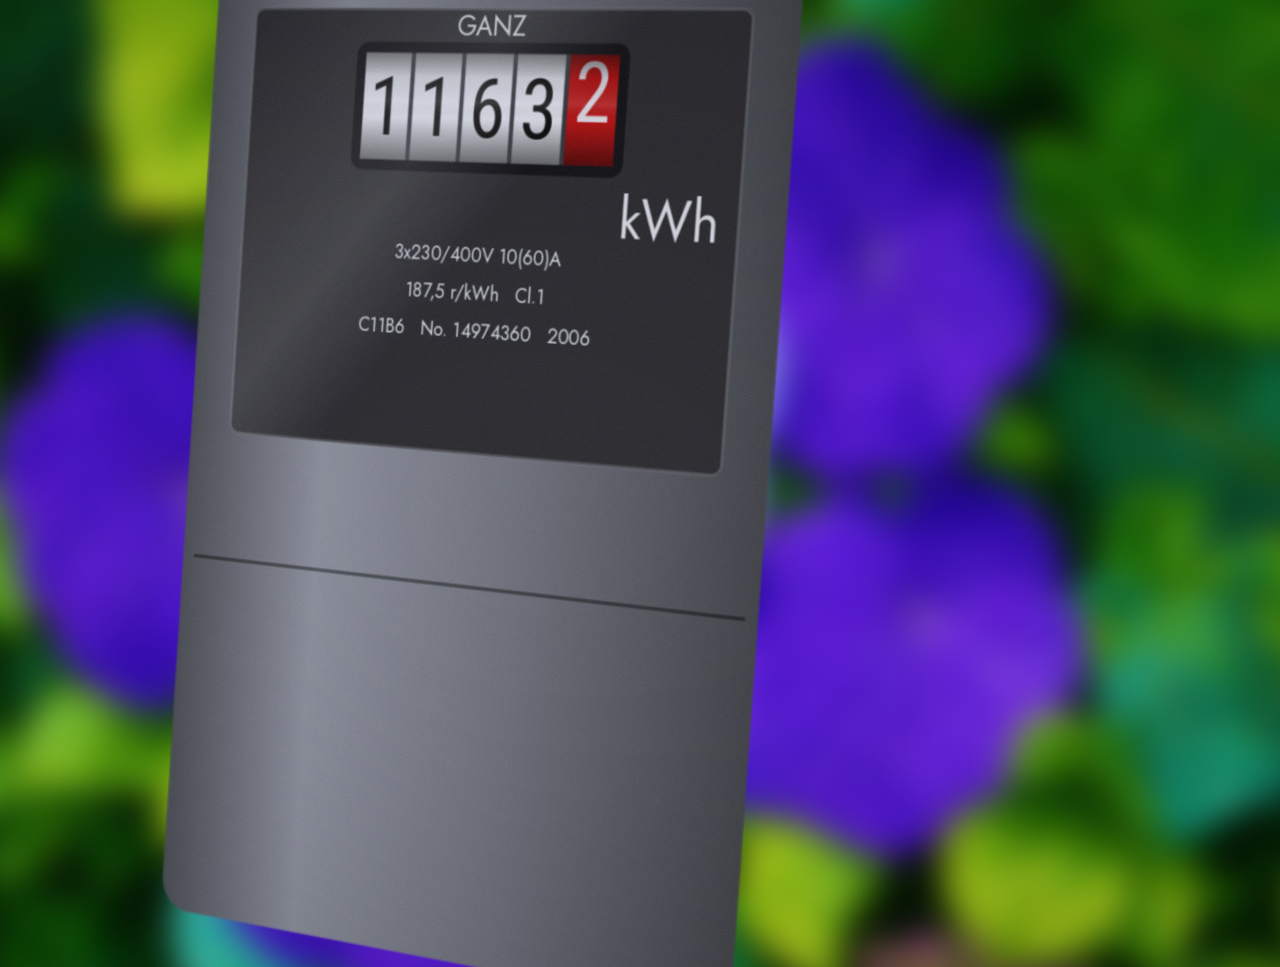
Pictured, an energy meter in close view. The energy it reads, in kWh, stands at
1163.2 kWh
